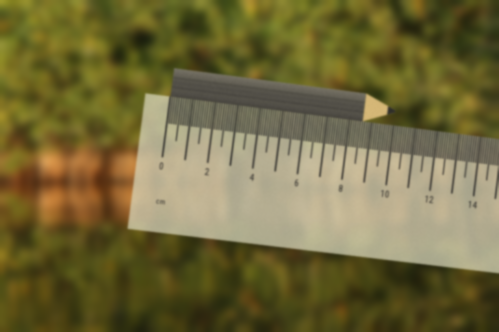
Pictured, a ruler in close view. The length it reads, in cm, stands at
10 cm
